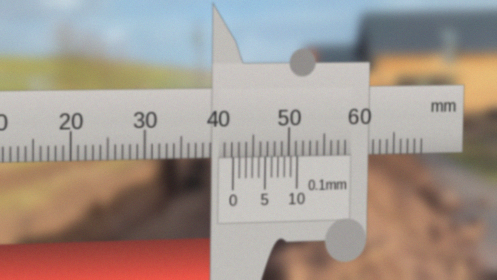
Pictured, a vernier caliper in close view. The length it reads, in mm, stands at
42.2 mm
